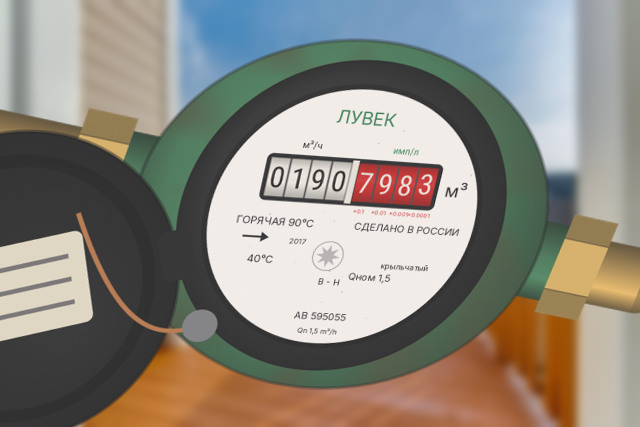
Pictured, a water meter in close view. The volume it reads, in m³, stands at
190.7983 m³
